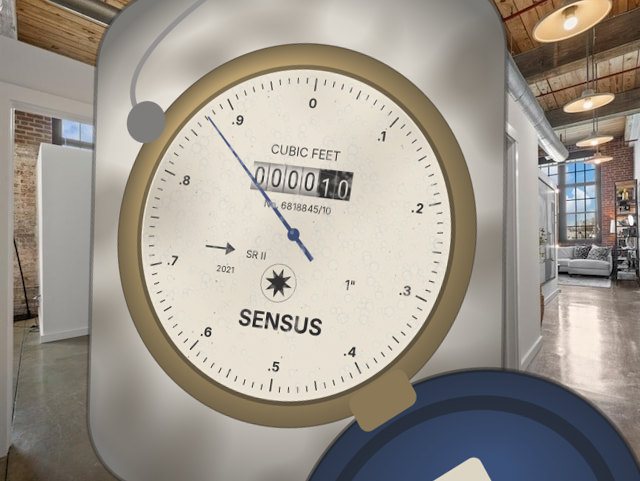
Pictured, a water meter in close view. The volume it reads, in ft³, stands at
9.87 ft³
